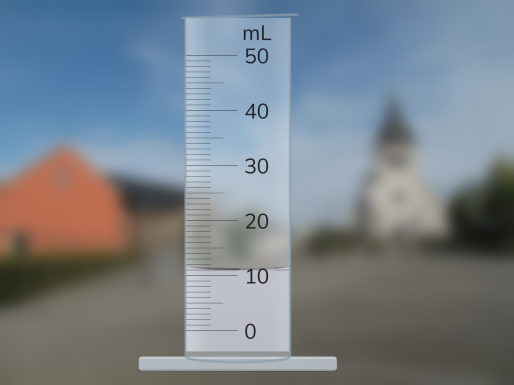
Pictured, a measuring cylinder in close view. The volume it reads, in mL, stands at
11 mL
